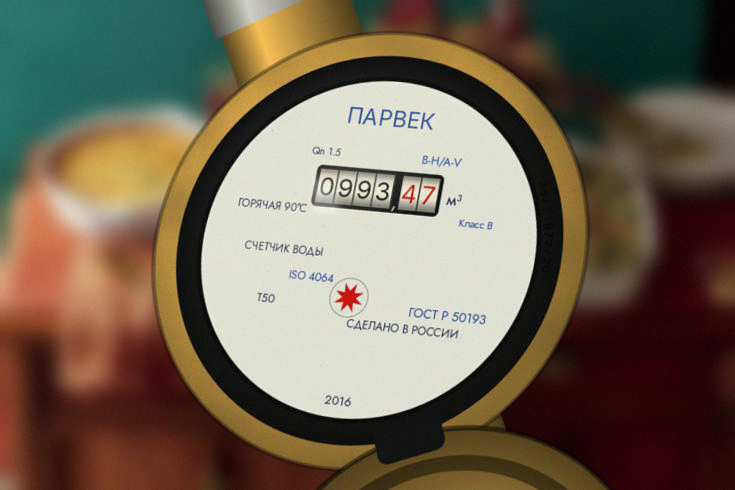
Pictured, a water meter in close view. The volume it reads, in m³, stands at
993.47 m³
